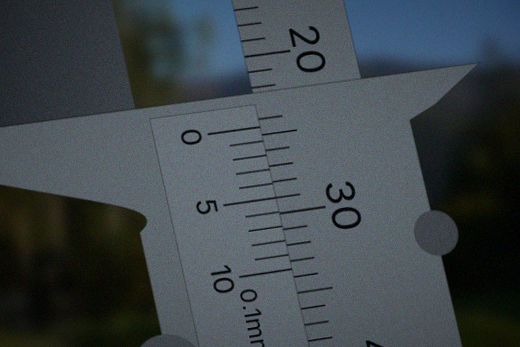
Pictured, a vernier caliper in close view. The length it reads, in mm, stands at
24.5 mm
